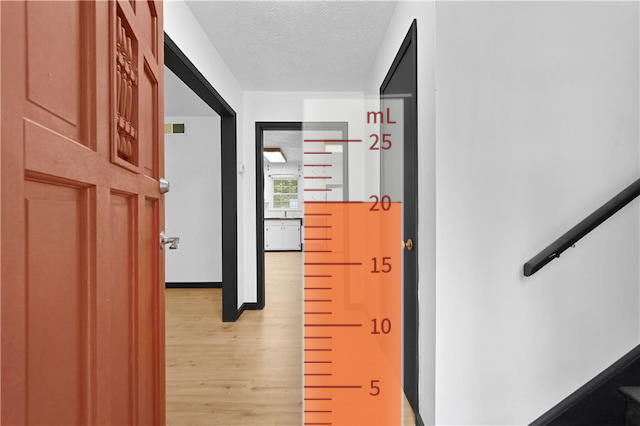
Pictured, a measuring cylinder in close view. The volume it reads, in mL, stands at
20 mL
